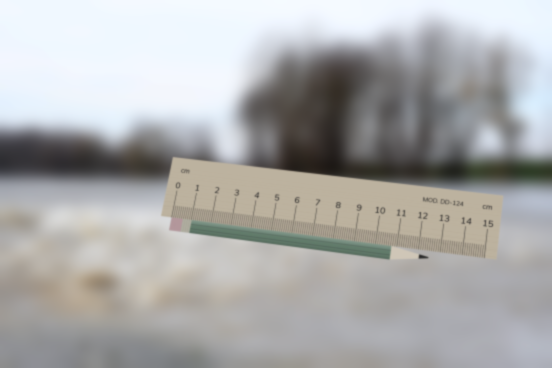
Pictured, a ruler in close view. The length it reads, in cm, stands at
12.5 cm
